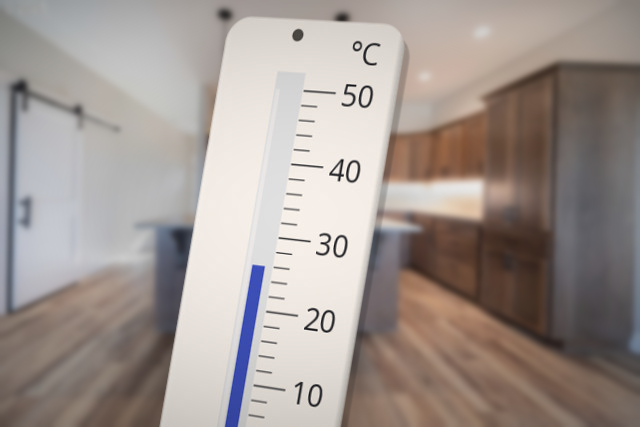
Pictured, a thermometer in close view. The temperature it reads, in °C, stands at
26 °C
